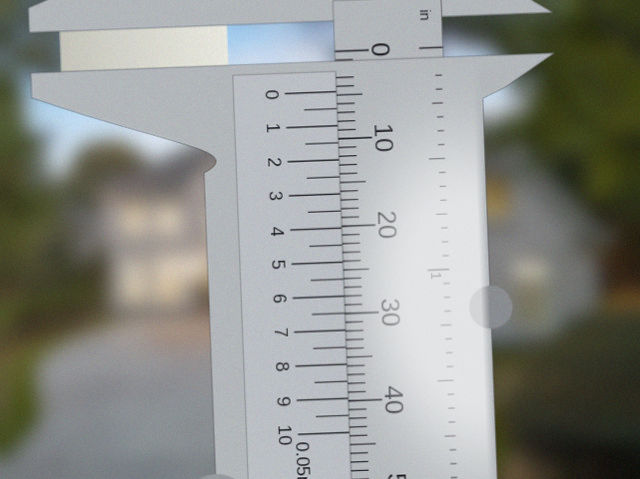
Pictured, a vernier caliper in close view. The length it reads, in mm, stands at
4.6 mm
